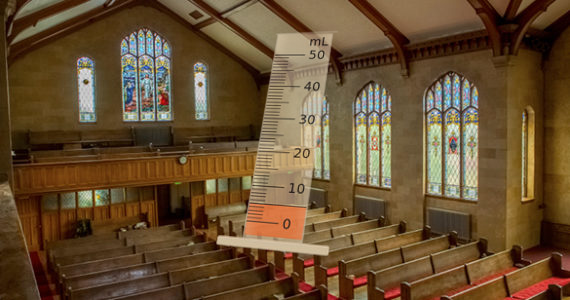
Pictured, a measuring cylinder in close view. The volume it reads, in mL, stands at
5 mL
